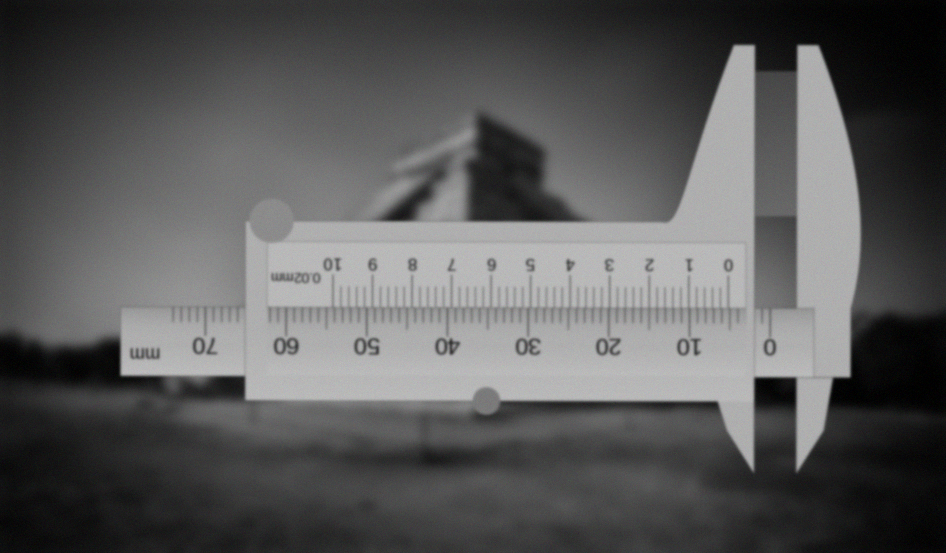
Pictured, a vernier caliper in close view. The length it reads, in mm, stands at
5.2 mm
